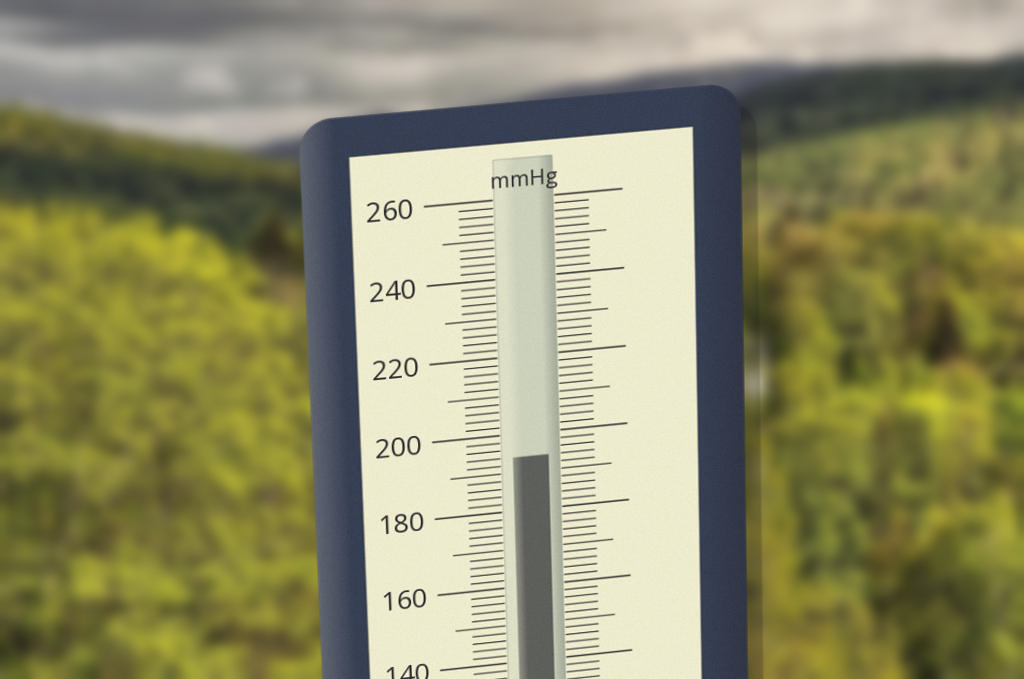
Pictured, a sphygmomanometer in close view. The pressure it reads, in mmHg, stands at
194 mmHg
